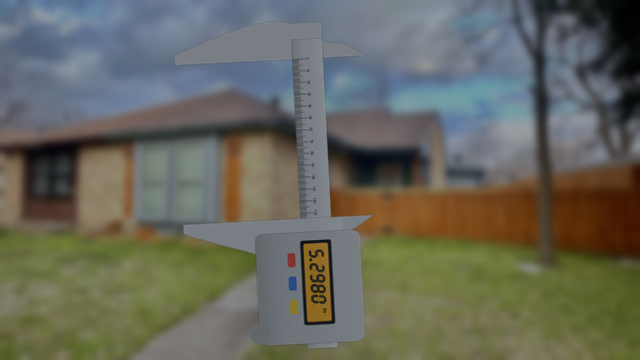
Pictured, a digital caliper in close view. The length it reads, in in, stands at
5.2980 in
